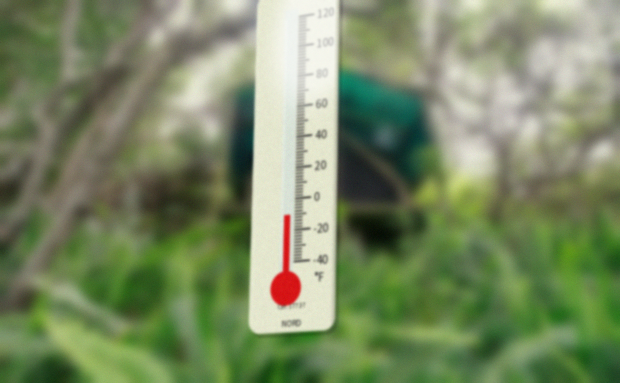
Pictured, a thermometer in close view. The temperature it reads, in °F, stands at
-10 °F
